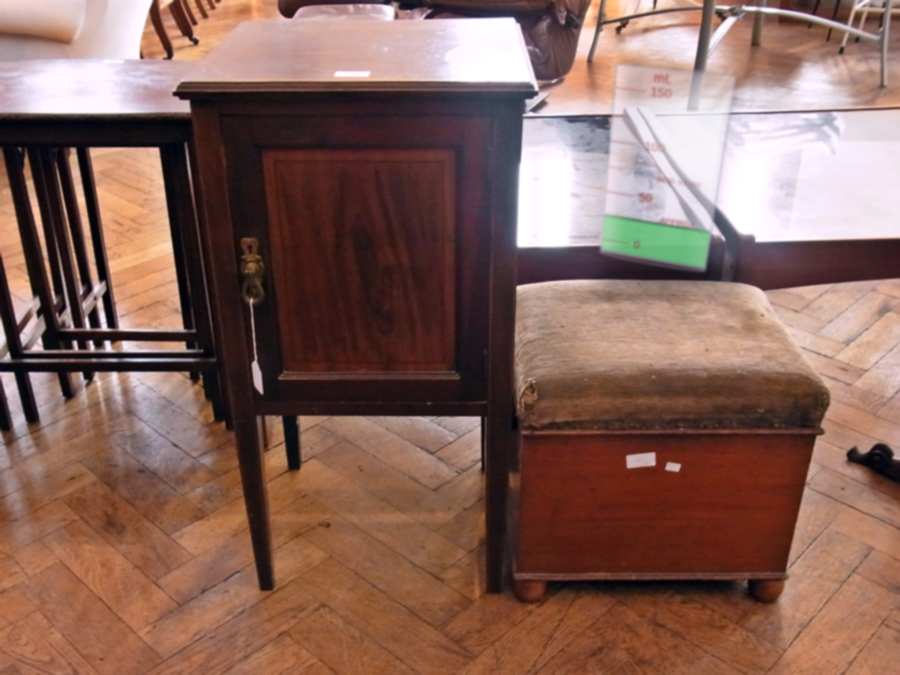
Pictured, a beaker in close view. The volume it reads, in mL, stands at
25 mL
